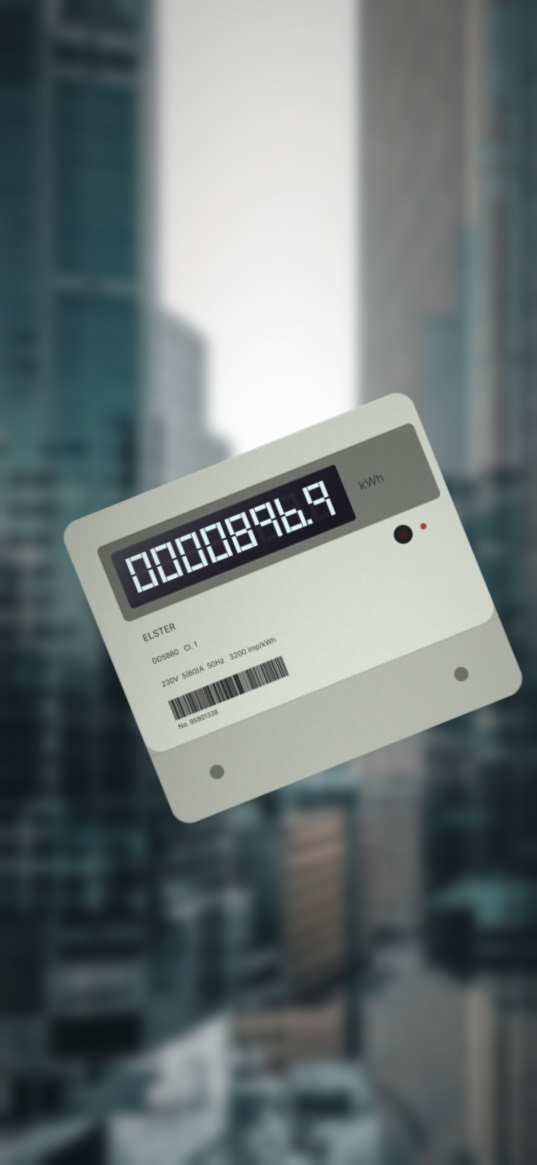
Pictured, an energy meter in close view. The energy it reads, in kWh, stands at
896.9 kWh
